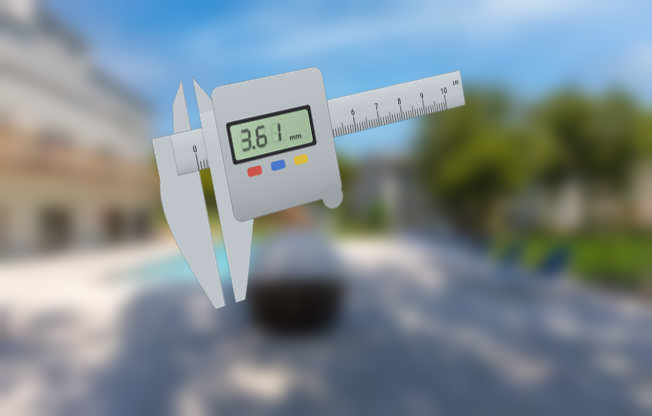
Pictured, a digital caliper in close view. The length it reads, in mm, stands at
3.61 mm
